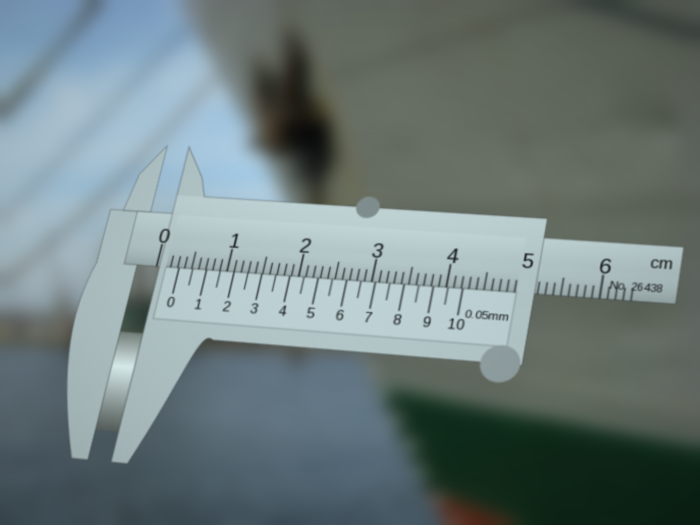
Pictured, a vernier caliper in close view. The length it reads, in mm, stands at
3.2 mm
